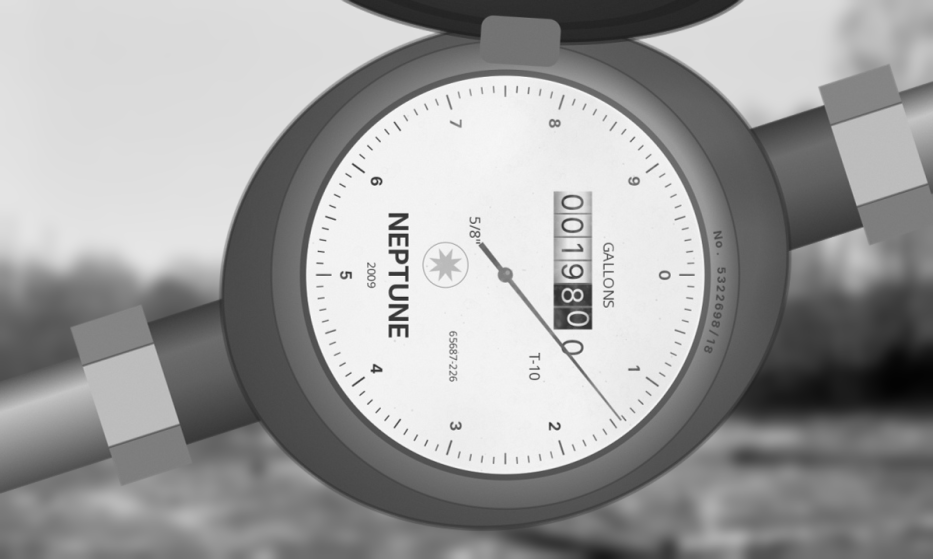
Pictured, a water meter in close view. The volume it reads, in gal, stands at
19801.4 gal
